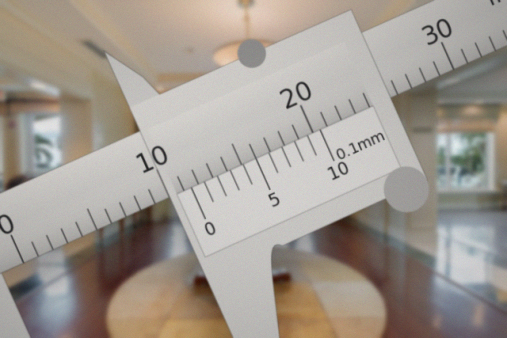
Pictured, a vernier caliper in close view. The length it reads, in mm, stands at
11.5 mm
